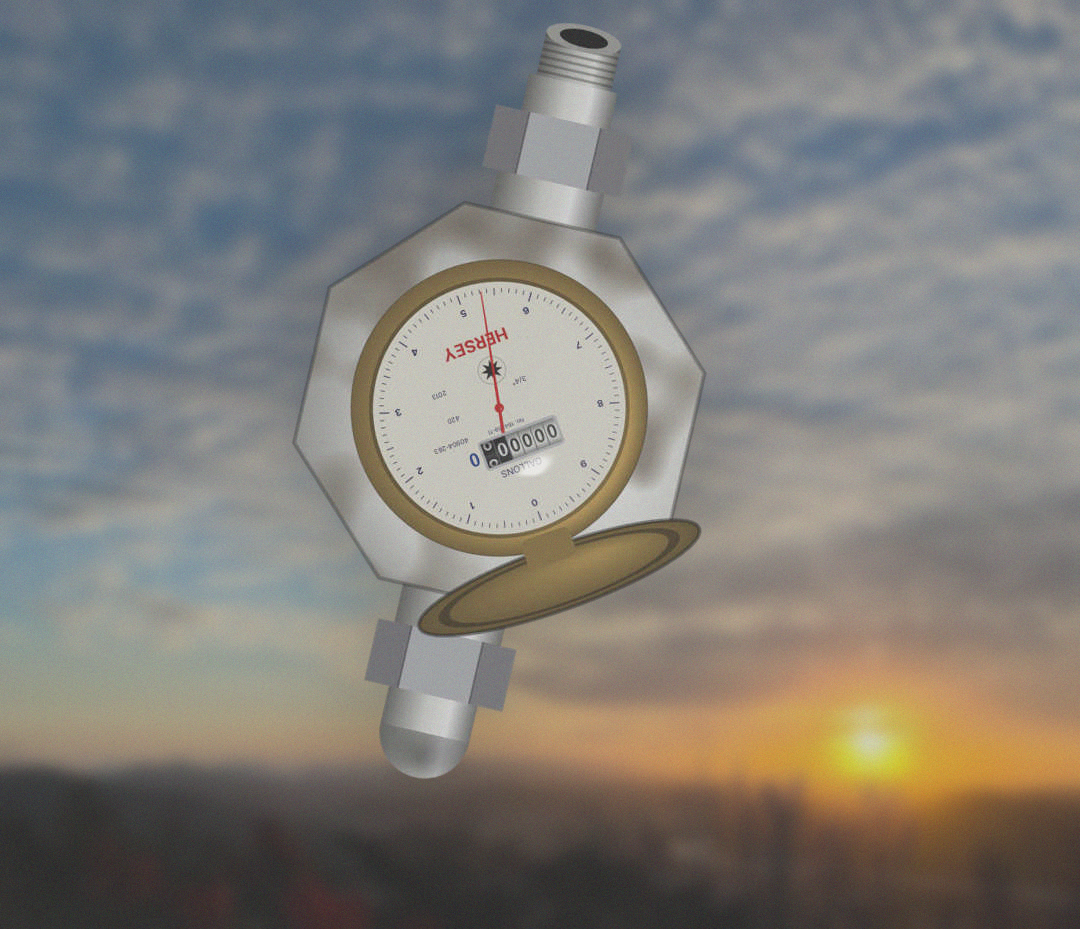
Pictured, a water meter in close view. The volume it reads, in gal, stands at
85.3 gal
